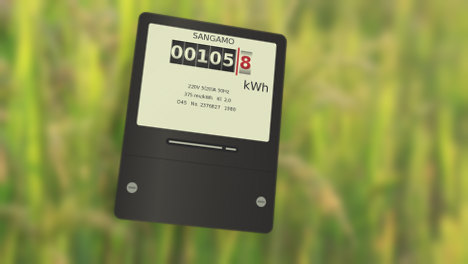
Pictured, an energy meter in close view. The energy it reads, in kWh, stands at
105.8 kWh
